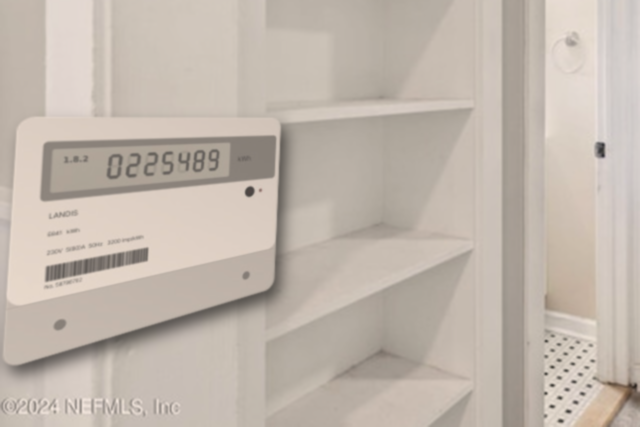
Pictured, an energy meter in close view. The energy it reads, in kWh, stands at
225489 kWh
